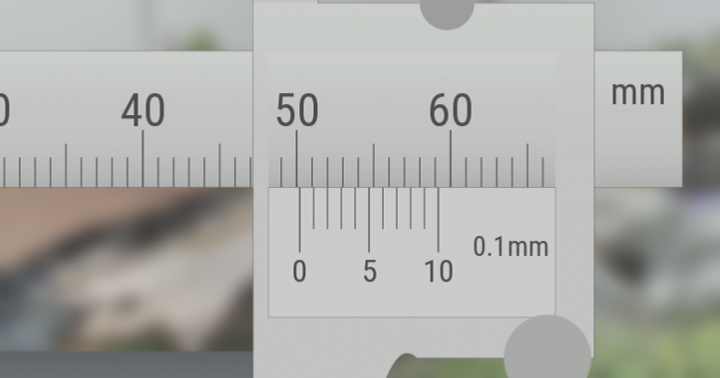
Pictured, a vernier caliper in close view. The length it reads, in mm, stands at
50.2 mm
